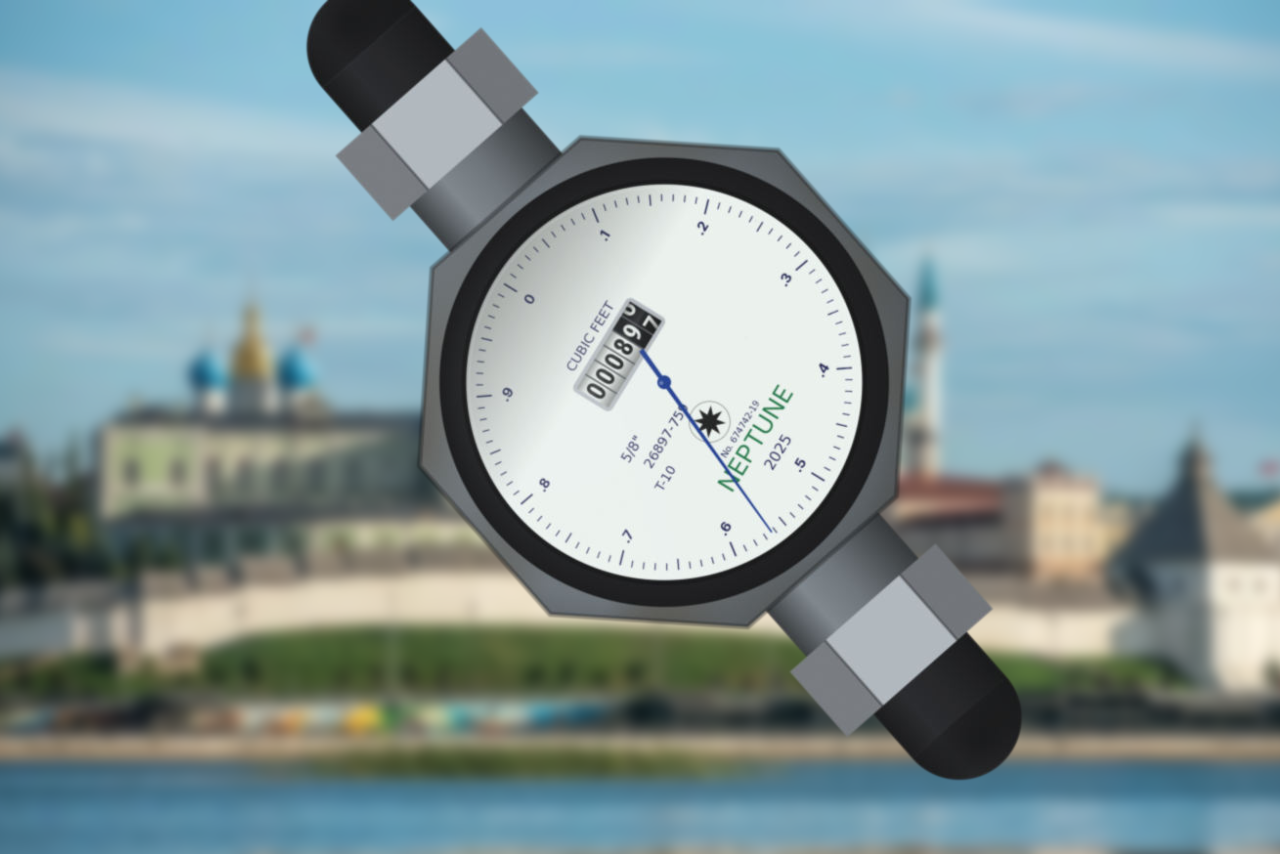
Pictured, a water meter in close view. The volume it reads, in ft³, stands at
896.56 ft³
